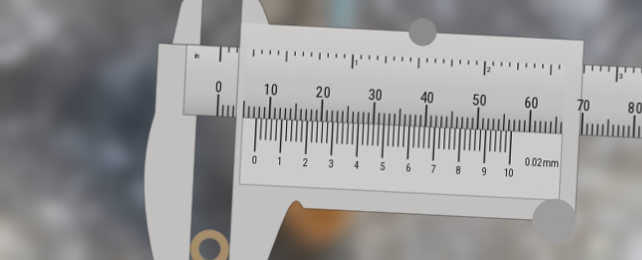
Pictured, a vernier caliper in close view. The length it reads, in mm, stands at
7.5 mm
